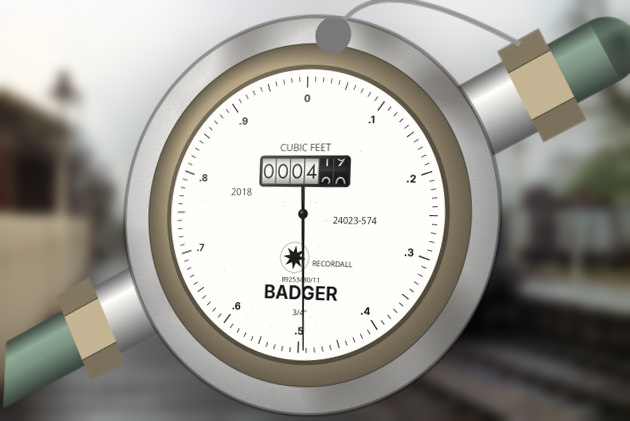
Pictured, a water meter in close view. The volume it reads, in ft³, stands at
419.49 ft³
